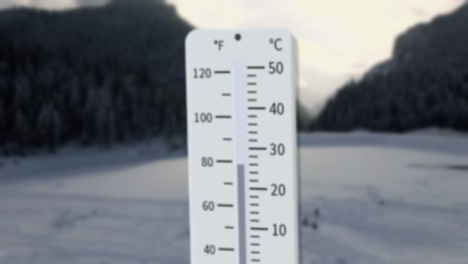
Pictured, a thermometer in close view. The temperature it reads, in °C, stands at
26 °C
